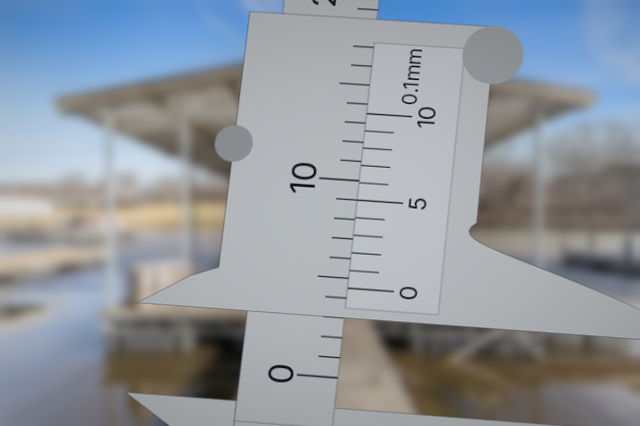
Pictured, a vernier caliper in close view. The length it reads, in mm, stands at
4.5 mm
